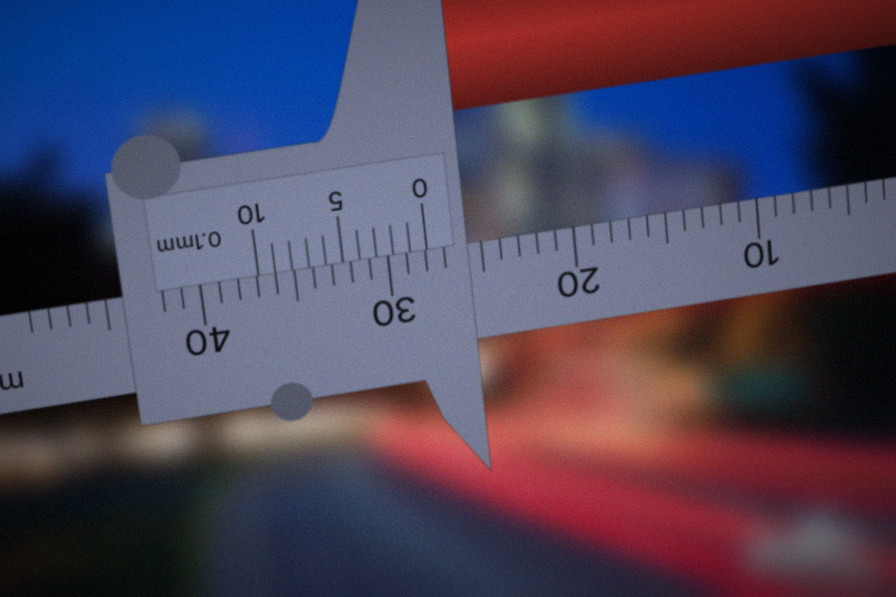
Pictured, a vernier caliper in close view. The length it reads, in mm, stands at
27.9 mm
